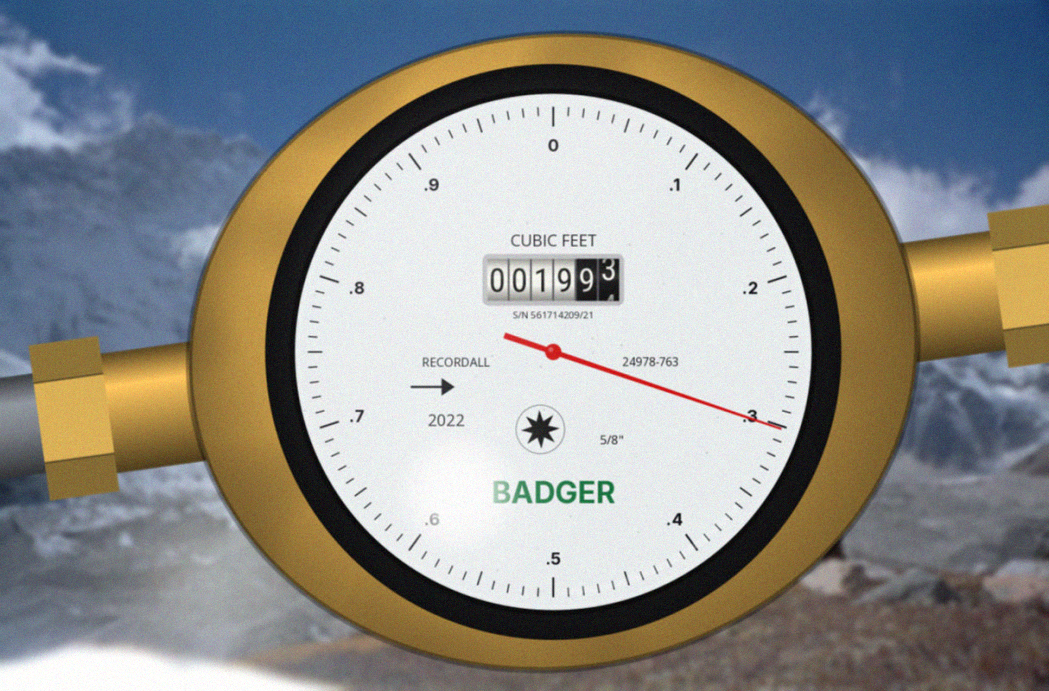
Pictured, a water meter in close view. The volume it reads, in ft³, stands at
1993.30 ft³
